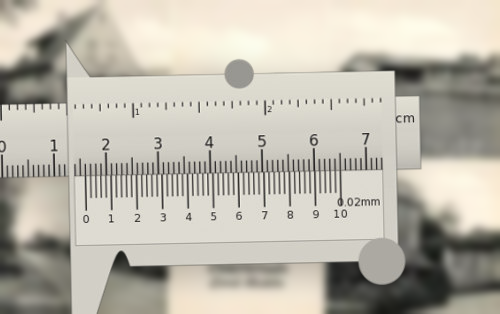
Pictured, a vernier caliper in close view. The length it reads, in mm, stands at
16.0 mm
